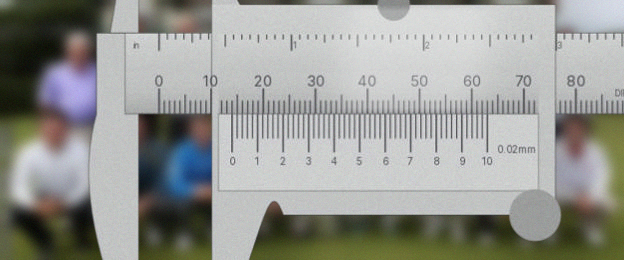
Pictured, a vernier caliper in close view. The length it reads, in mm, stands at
14.0 mm
